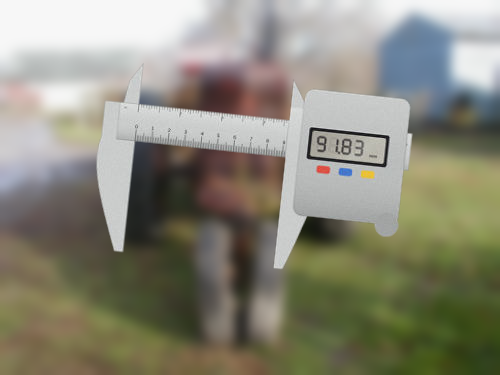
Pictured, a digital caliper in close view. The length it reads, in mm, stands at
91.83 mm
